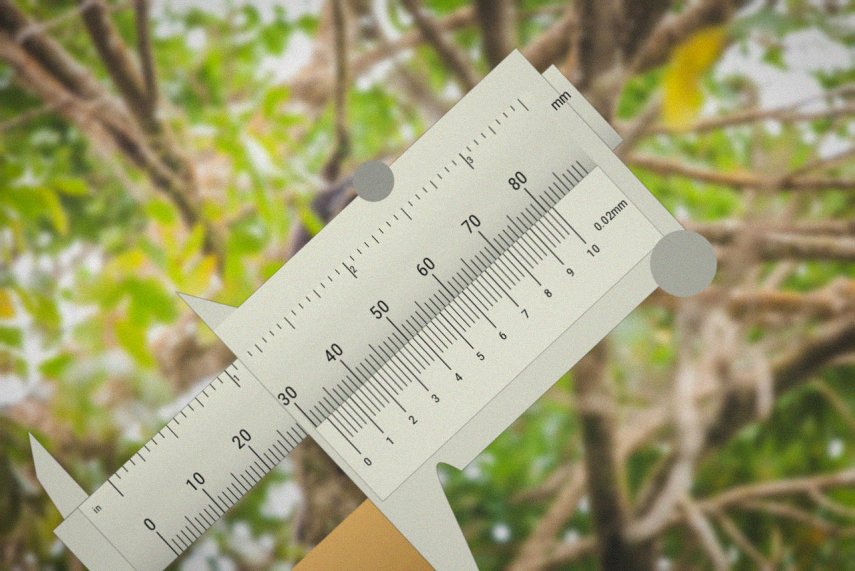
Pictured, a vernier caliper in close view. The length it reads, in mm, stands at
32.2 mm
